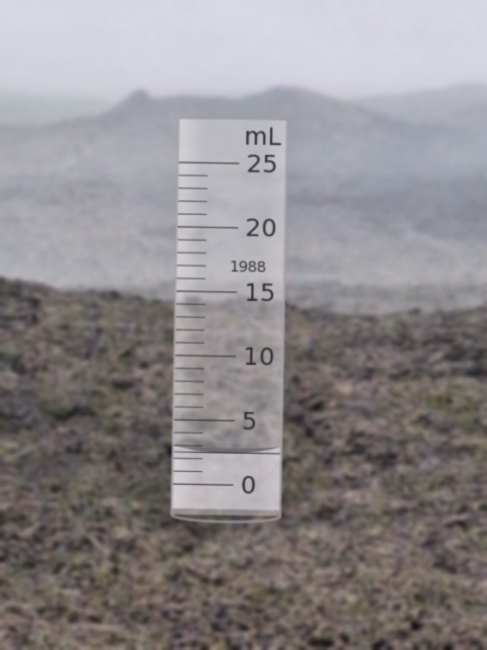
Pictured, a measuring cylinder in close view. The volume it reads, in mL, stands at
2.5 mL
